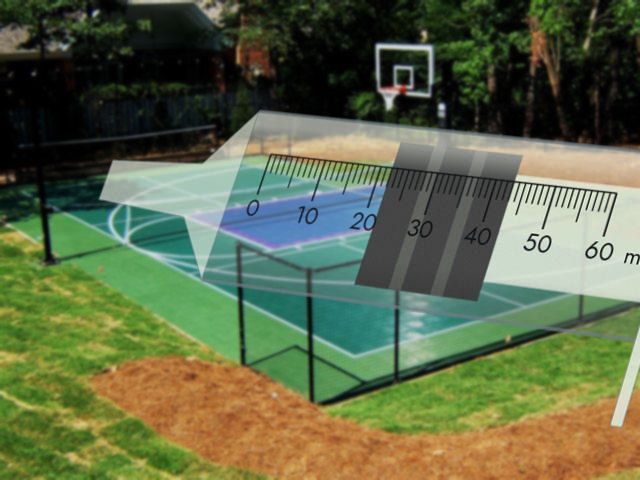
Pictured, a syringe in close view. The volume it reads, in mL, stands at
22 mL
